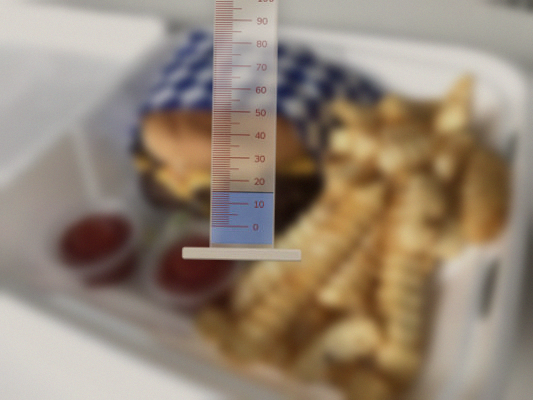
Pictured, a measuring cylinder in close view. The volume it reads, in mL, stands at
15 mL
